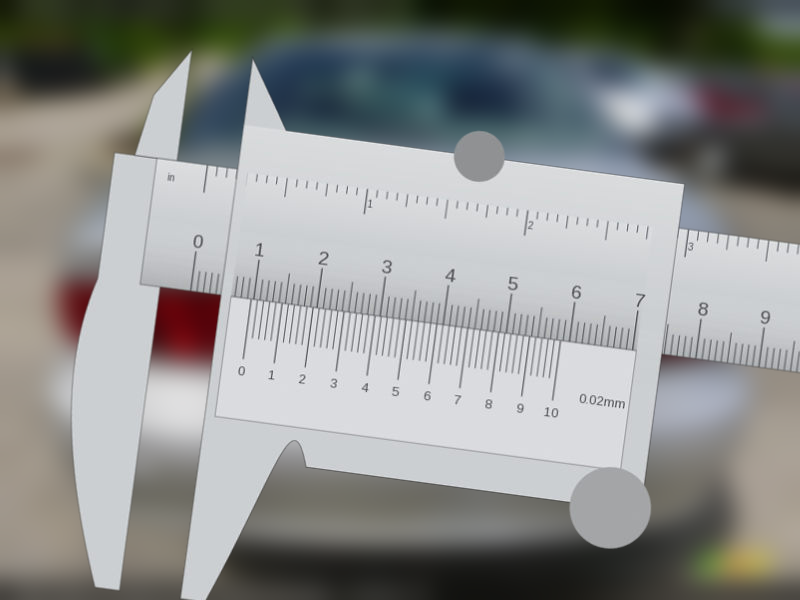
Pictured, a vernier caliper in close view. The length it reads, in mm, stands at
9.6 mm
